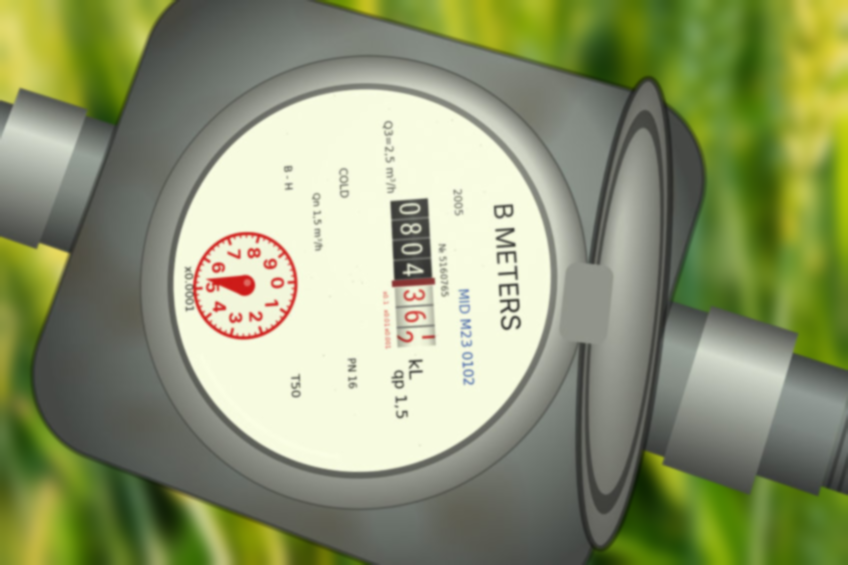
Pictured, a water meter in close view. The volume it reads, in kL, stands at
804.3615 kL
